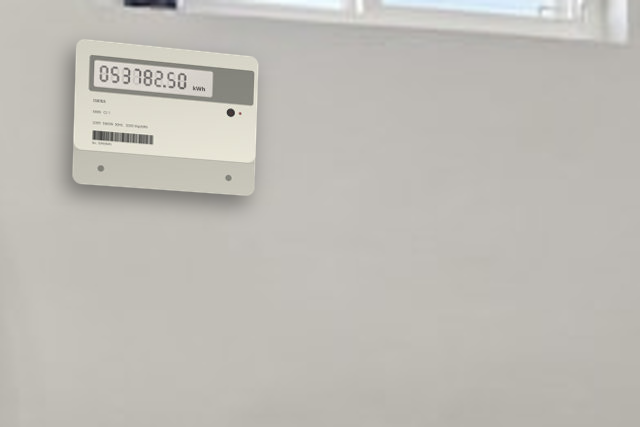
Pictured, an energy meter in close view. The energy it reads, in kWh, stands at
53782.50 kWh
